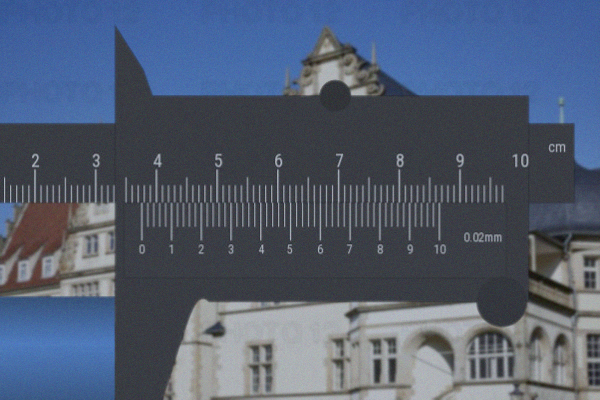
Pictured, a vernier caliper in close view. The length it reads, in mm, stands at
37.6 mm
